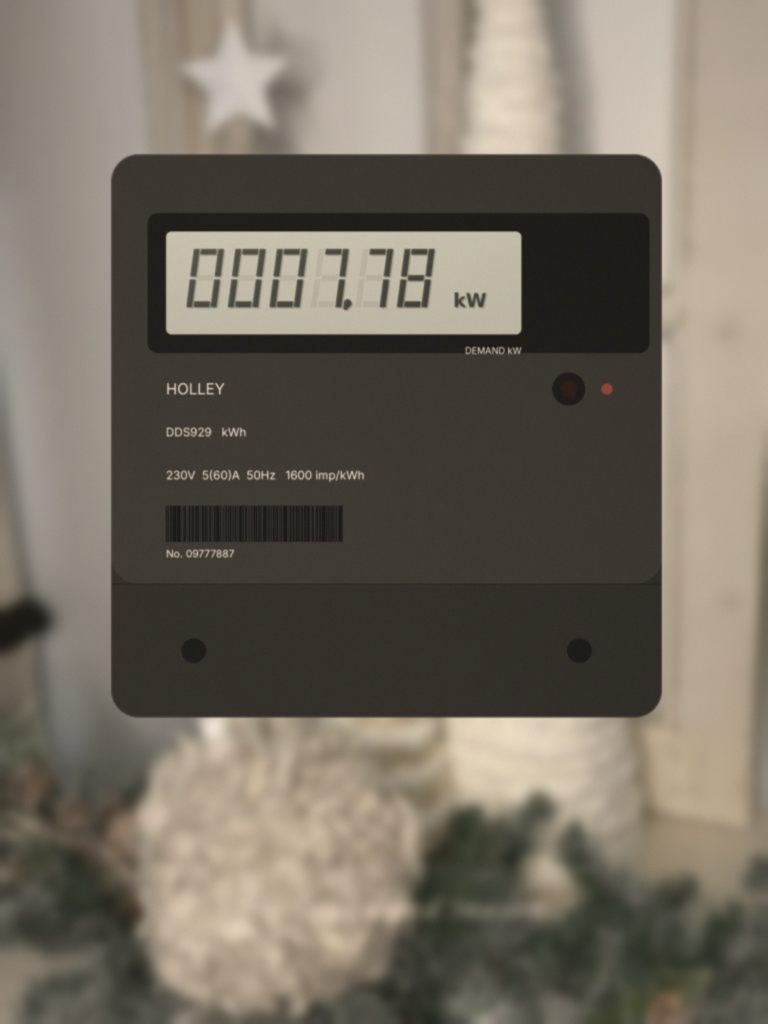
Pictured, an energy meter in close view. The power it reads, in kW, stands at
7.78 kW
